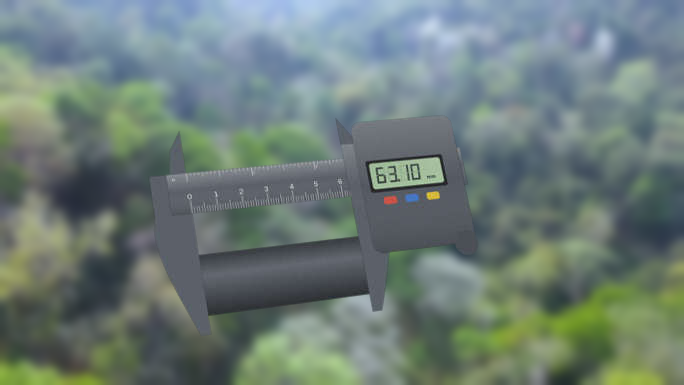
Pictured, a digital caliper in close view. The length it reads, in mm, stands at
63.10 mm
